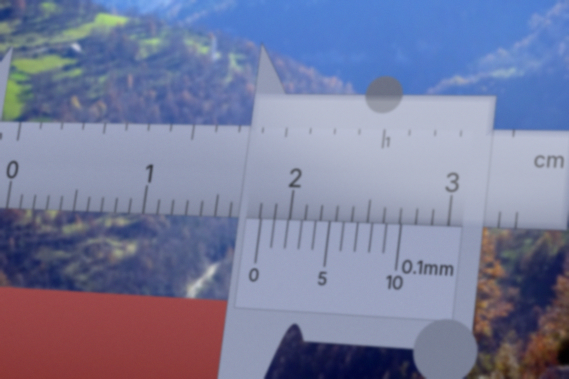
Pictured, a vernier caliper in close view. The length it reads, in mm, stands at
18.1 mm
